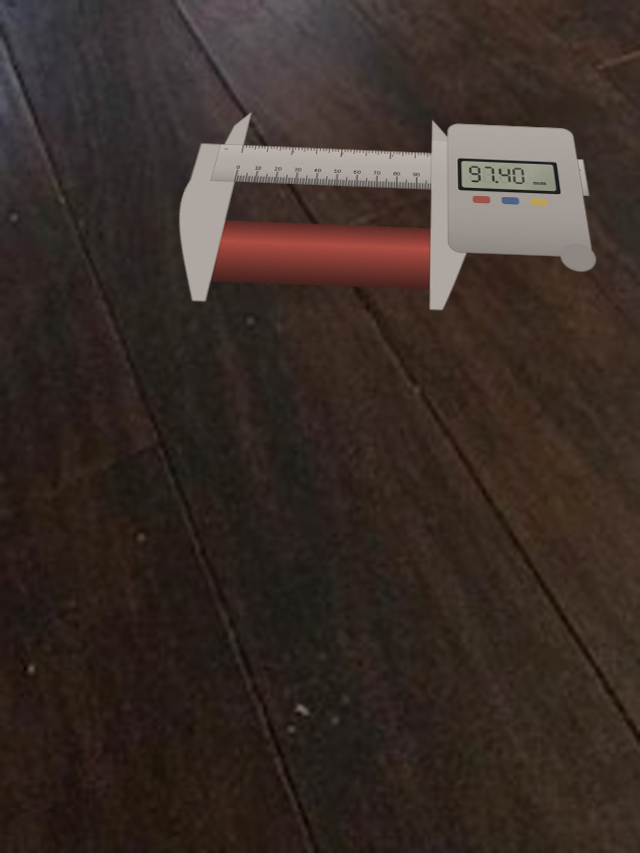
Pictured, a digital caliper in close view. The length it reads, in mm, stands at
97.40 mm
